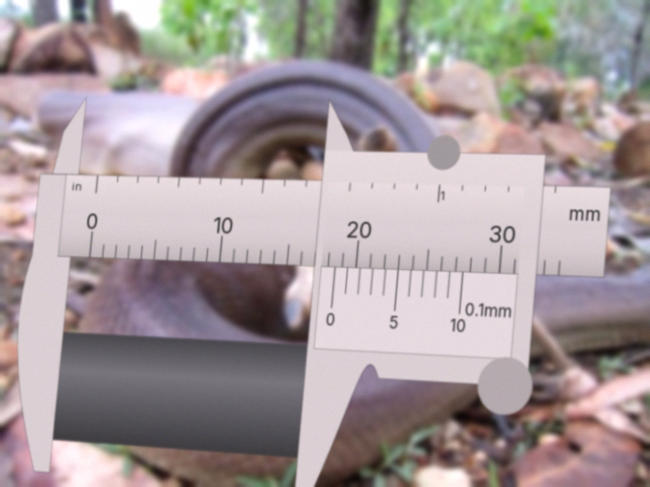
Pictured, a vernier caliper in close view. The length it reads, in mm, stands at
18.5 mm
